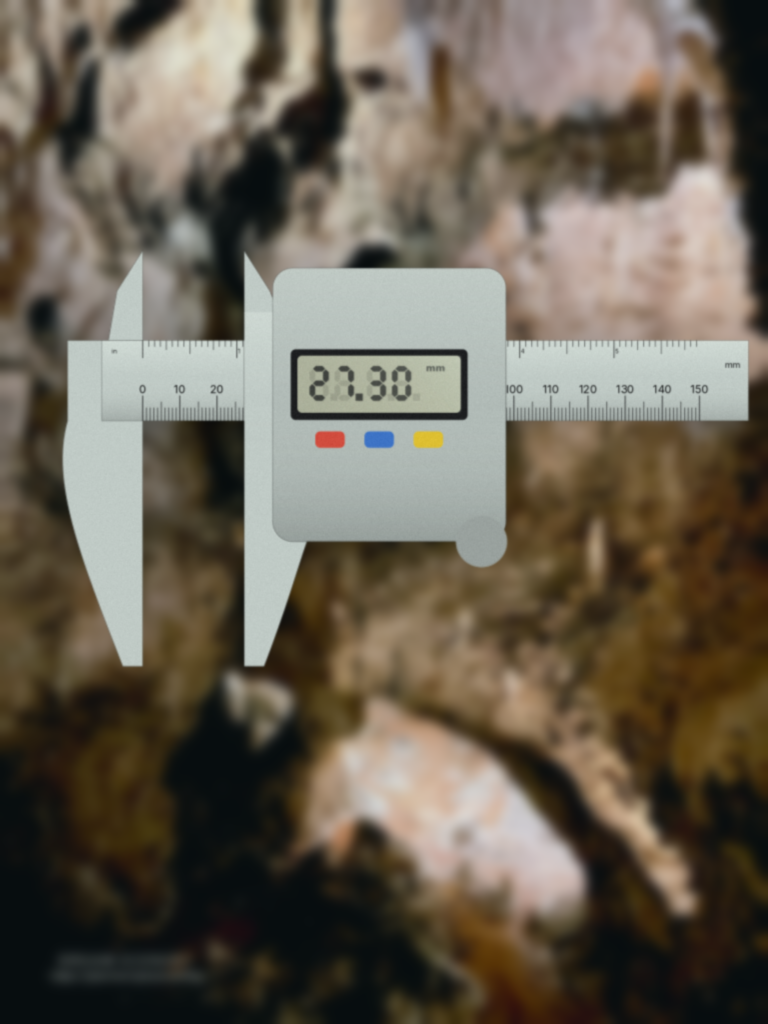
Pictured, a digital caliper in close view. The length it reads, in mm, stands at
27.30 mm
